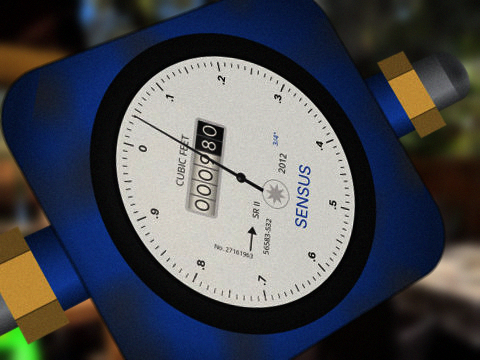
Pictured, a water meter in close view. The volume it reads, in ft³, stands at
980.04 ft³
